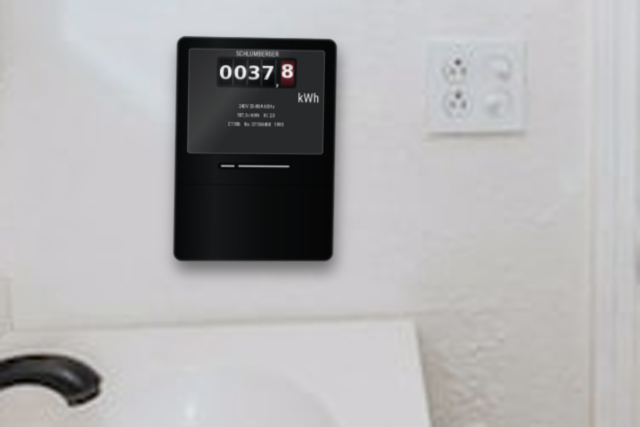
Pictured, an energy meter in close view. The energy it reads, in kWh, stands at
37.8 kWh
